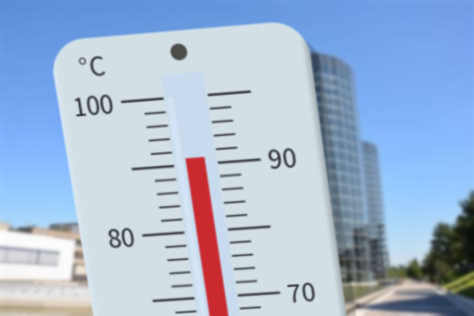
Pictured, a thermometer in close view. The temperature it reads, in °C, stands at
91 °C
